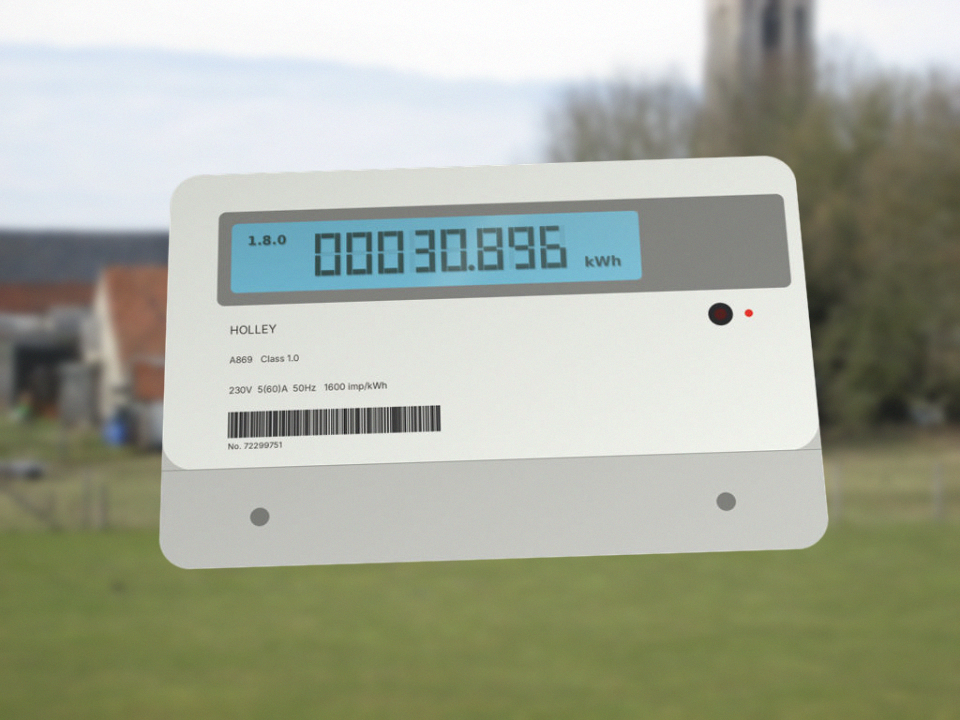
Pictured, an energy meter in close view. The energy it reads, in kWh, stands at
30.896 kWh
